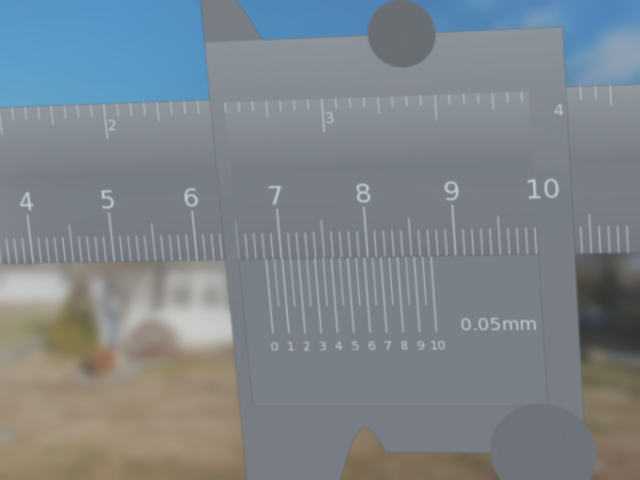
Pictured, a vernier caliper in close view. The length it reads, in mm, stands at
68.2 mm
